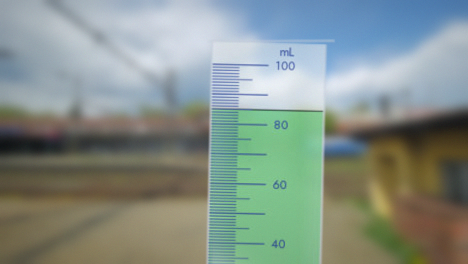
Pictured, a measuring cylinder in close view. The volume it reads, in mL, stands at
85 mL
